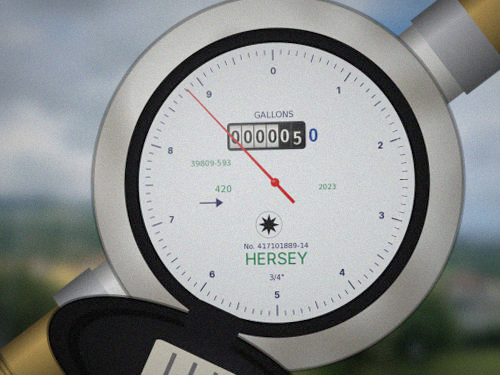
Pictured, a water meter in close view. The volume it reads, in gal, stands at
48.8 gal
